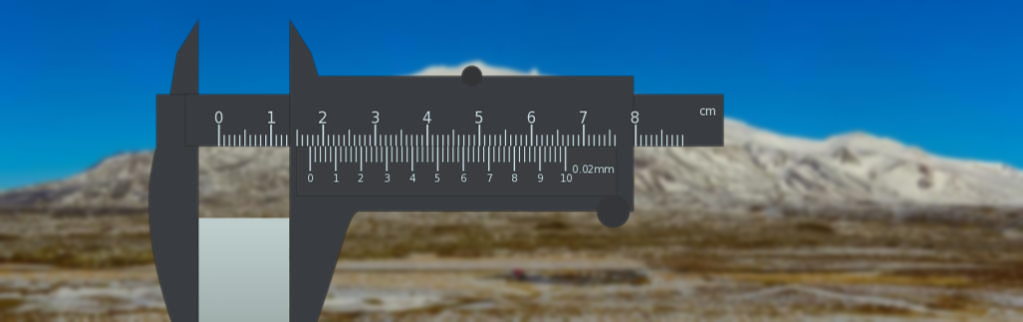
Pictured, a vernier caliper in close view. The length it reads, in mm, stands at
17.5 mm
